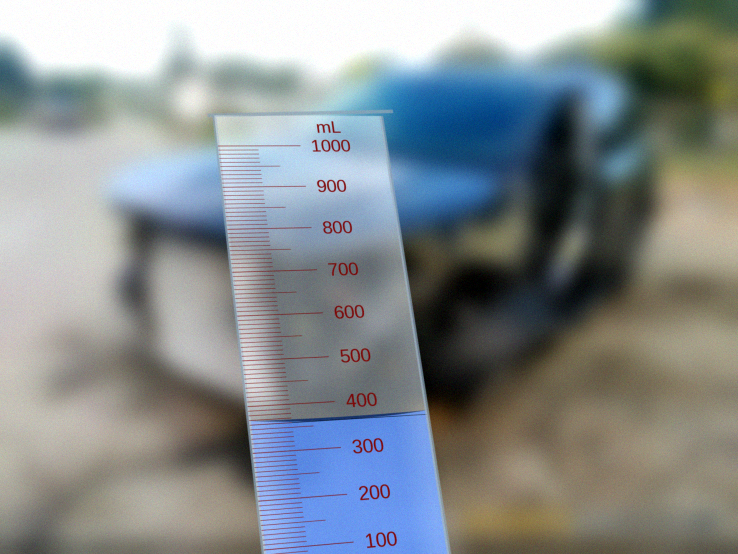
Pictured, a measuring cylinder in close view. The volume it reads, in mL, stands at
360 mL
